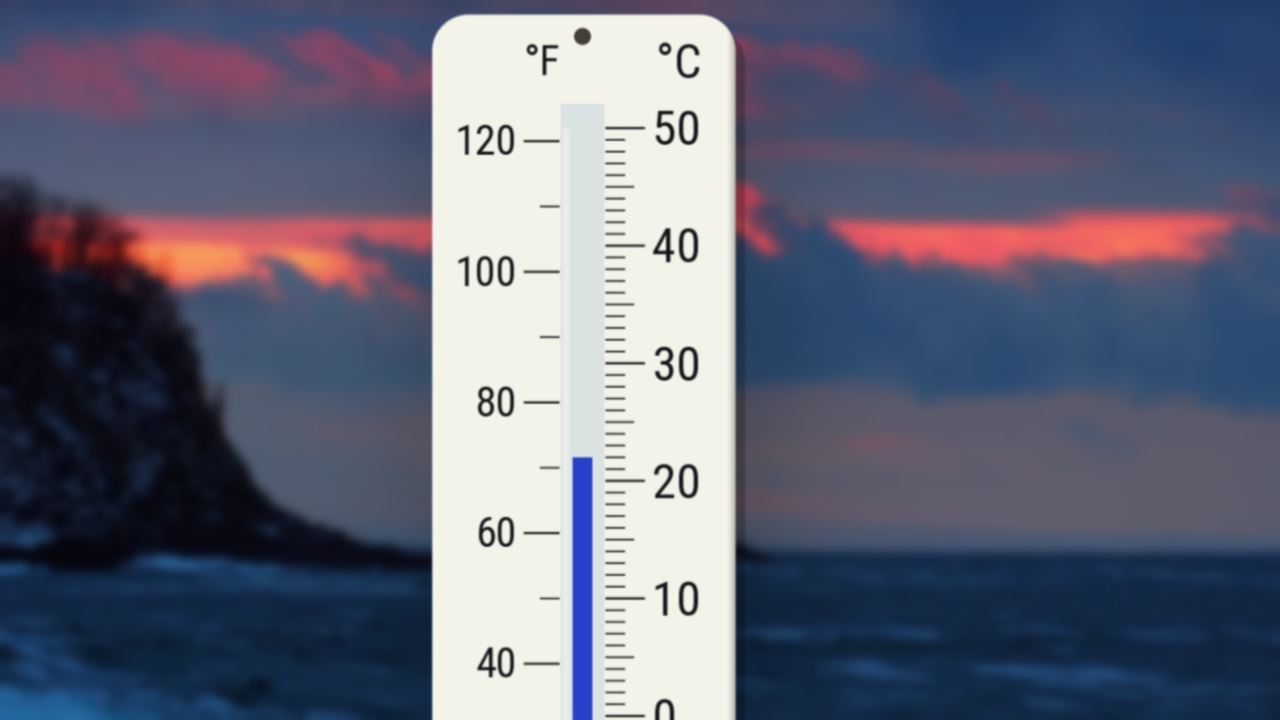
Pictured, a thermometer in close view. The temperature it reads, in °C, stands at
22 °C
